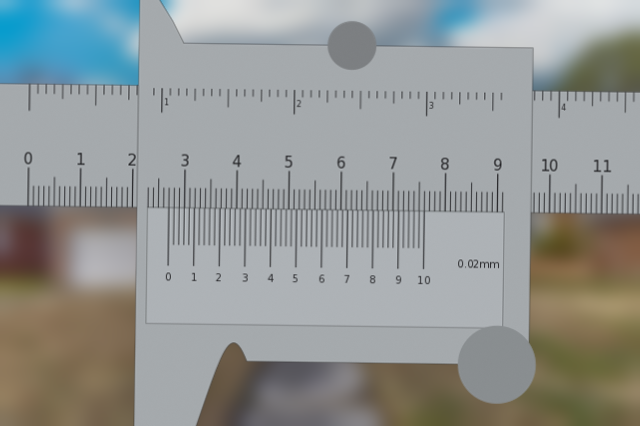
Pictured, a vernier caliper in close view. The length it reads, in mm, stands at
27.0 mm
